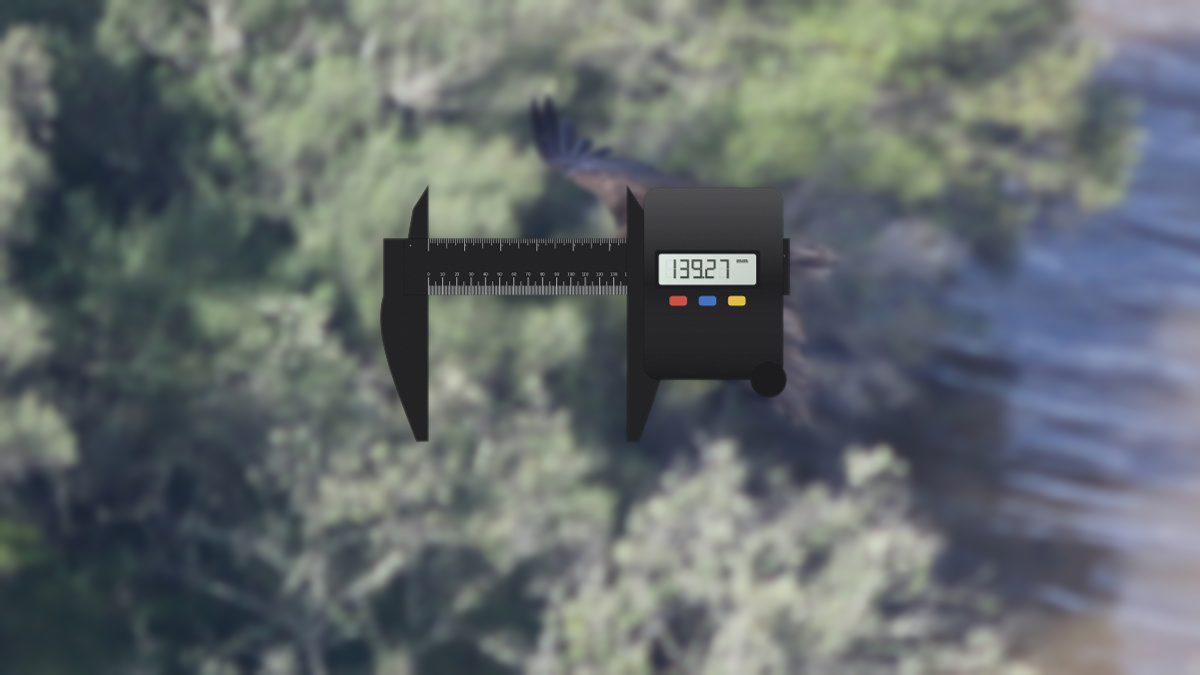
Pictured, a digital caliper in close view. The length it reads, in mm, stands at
139.27 mm
